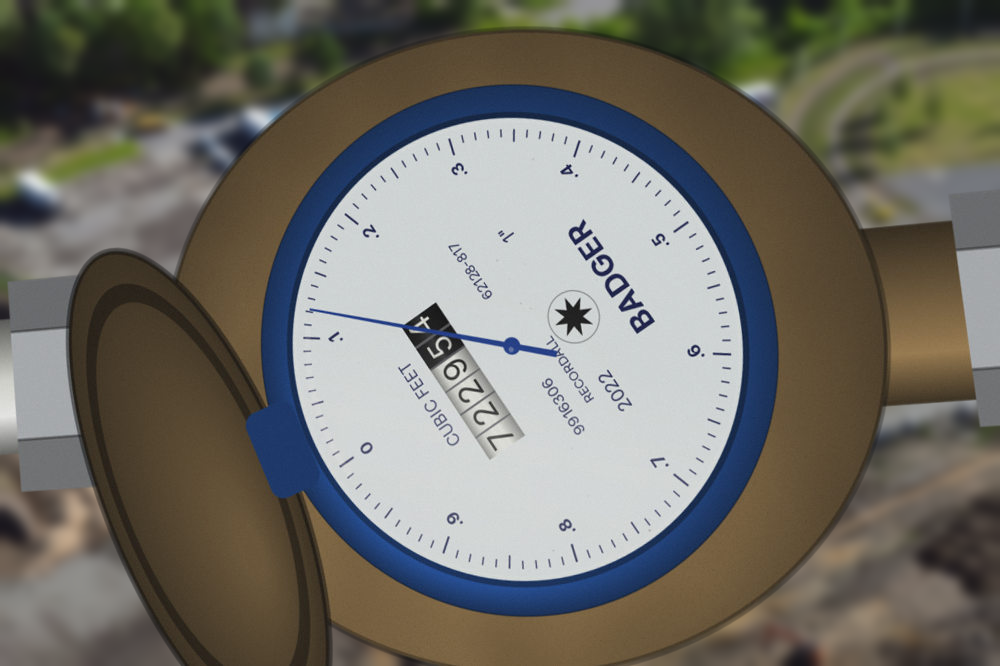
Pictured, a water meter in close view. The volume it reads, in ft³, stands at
722954.12 ft³
